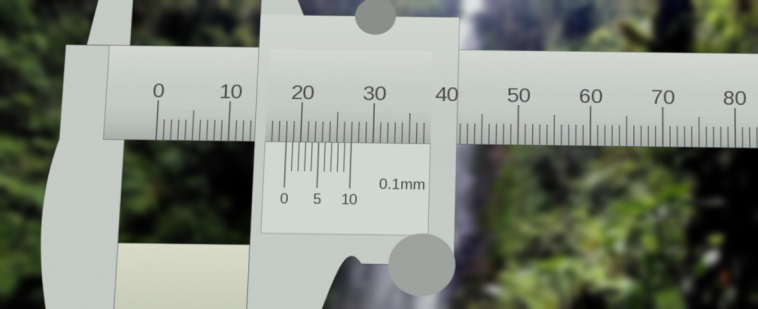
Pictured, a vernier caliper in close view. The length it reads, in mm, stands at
18.0 mm
